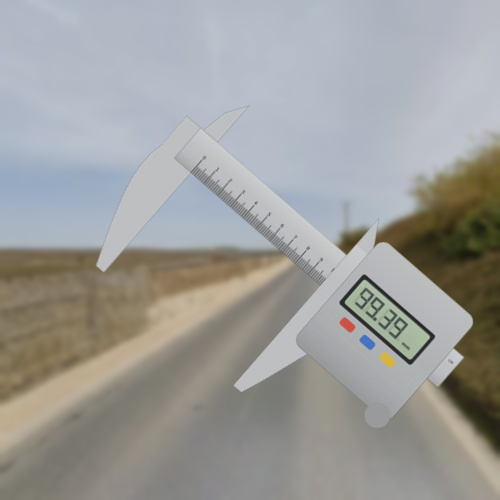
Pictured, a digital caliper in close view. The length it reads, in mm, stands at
99.39 mm
